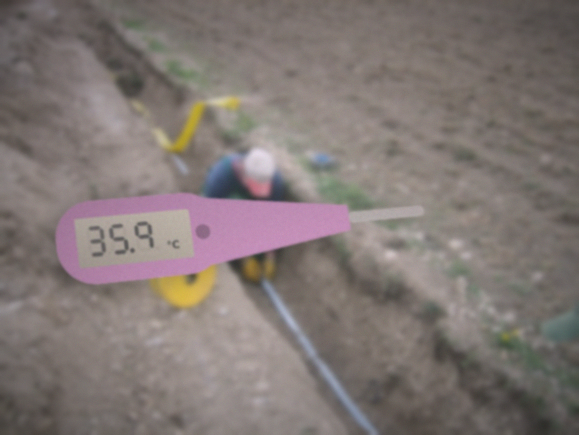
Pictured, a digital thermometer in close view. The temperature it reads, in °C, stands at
35.9 °C
